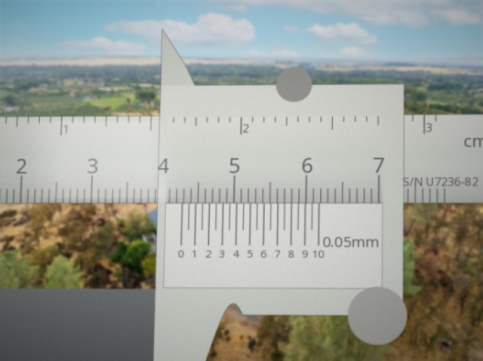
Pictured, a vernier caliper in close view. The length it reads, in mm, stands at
42.8 mm
